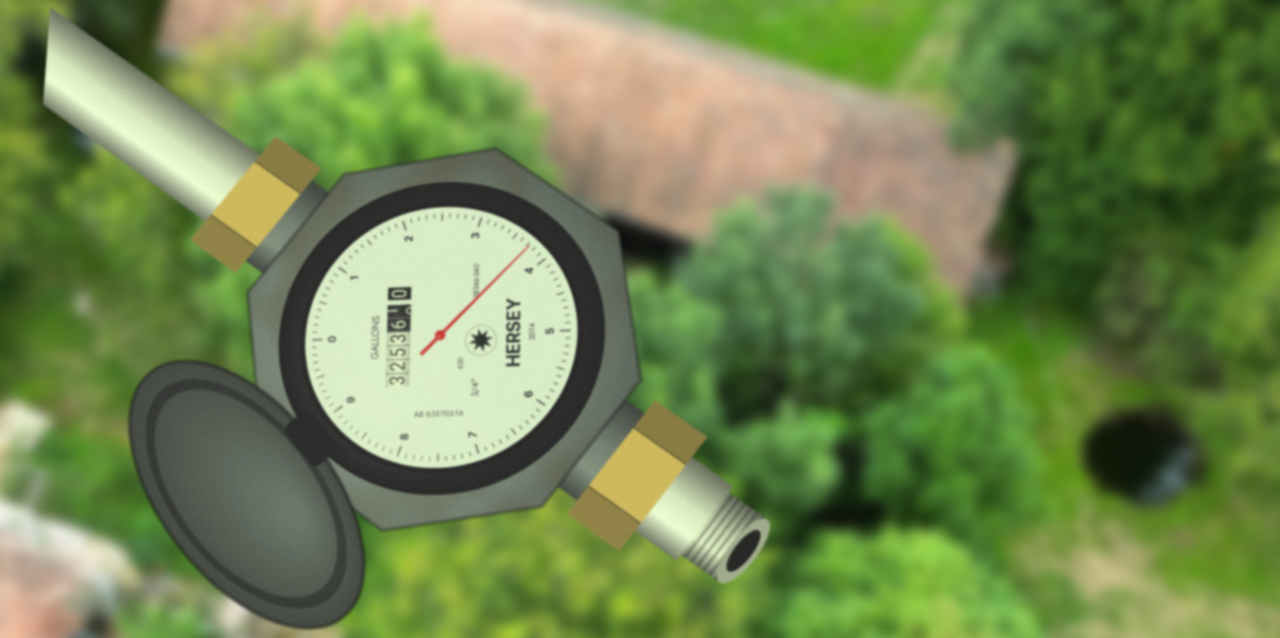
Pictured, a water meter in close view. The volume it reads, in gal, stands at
3253613.7 gal
